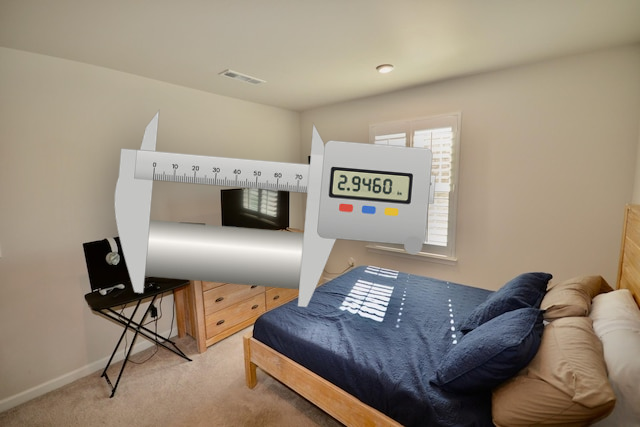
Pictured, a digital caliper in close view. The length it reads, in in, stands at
2.9460 in
